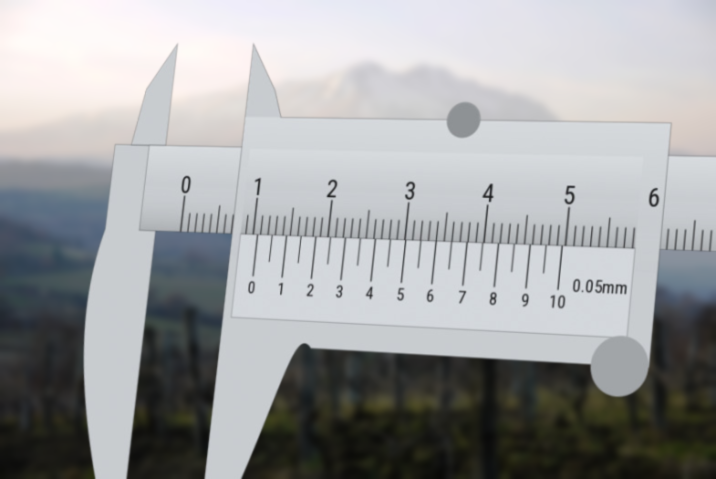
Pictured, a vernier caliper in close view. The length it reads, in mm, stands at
10.6 mm
